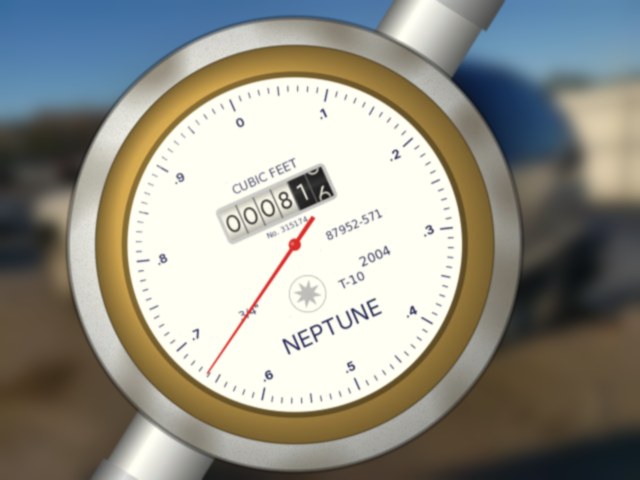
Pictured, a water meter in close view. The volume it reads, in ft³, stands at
815.66 ft³
